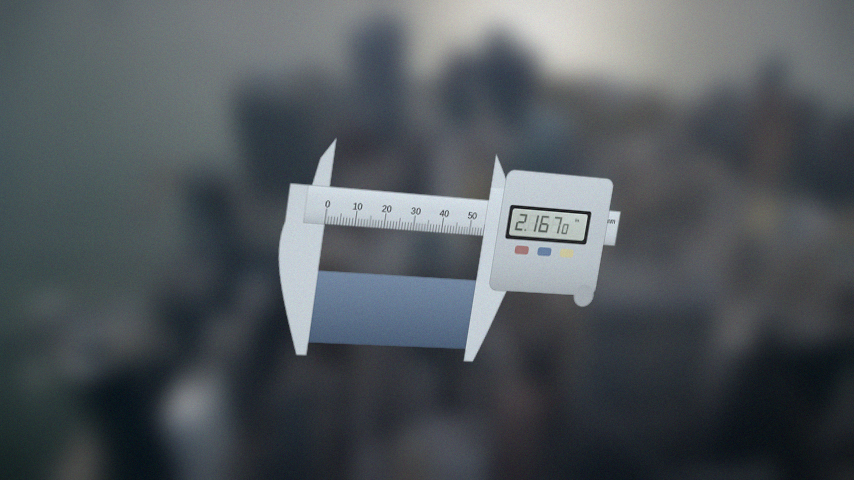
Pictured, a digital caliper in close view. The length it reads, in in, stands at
2.1670 in
